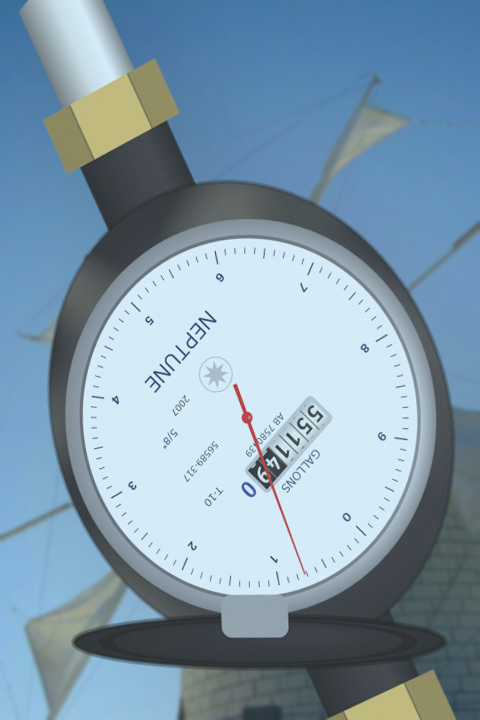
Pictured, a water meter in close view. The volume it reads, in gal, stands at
5511490.7 gal
